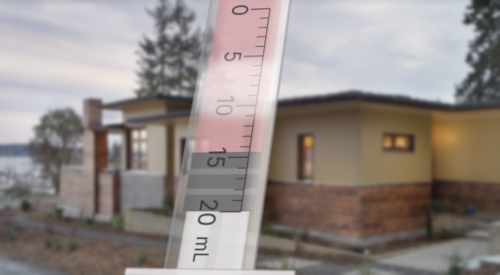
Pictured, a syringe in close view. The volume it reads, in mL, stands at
14.5 mL
